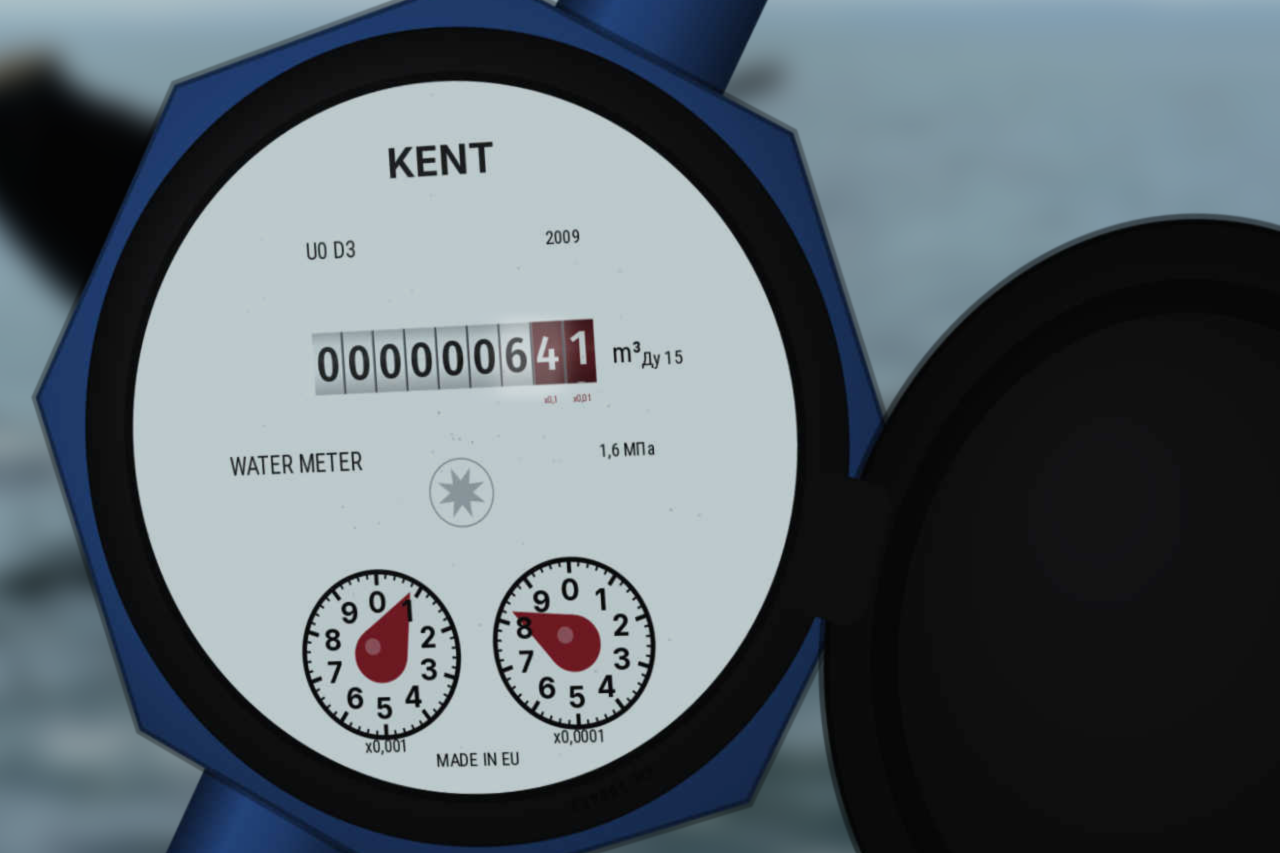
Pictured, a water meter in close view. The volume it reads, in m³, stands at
6.4108 m³
